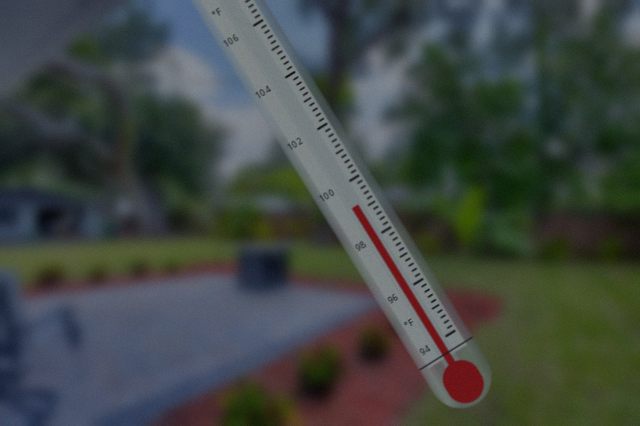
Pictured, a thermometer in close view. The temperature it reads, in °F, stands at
99.2 °F
